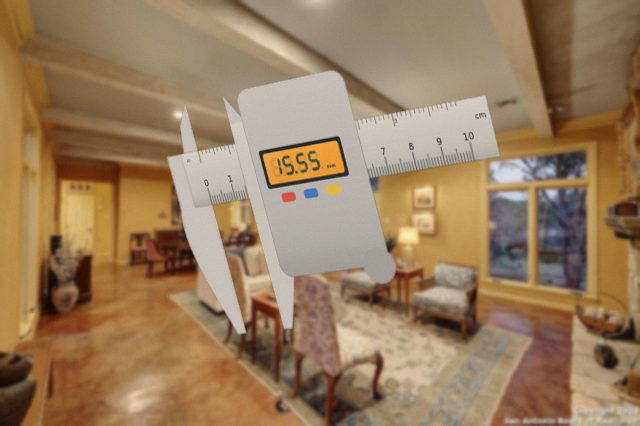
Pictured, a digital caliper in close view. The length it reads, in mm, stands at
15.55 mm
